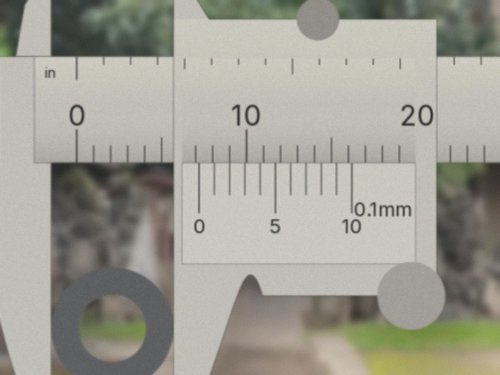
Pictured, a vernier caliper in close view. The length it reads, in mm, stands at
7.2 mm
